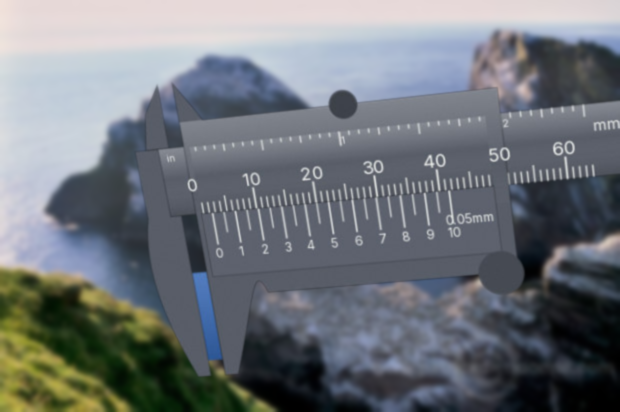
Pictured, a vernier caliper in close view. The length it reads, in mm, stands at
2.5 mm
